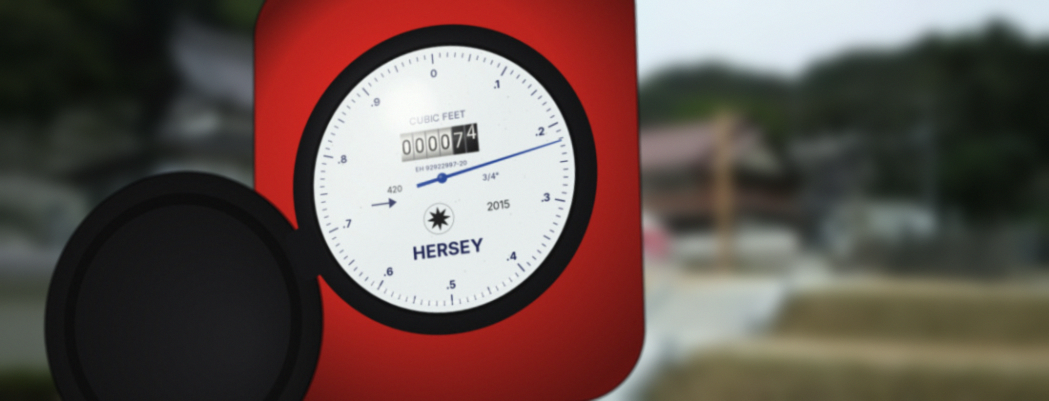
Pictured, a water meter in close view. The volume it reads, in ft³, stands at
74.22 ft³
